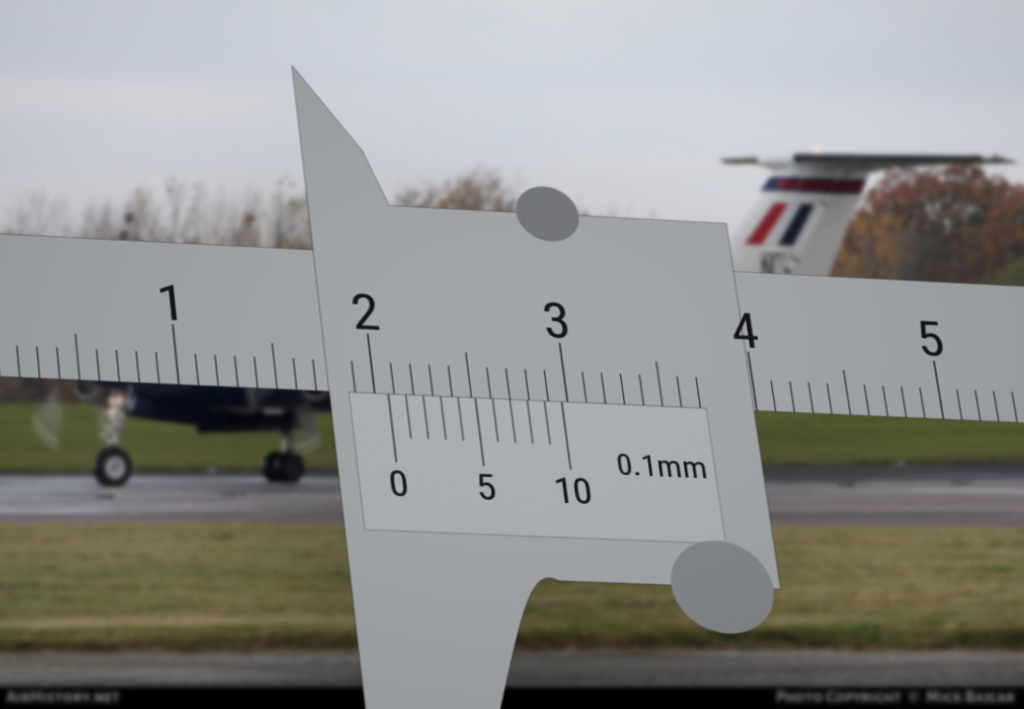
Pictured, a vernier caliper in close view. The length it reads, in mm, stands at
20.7 mm
